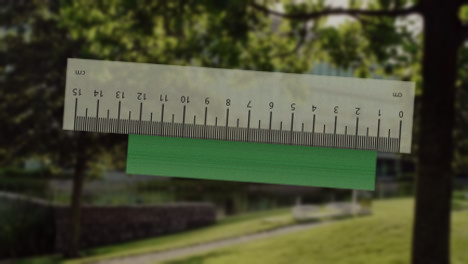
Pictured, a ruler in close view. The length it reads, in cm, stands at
11.5 cm
